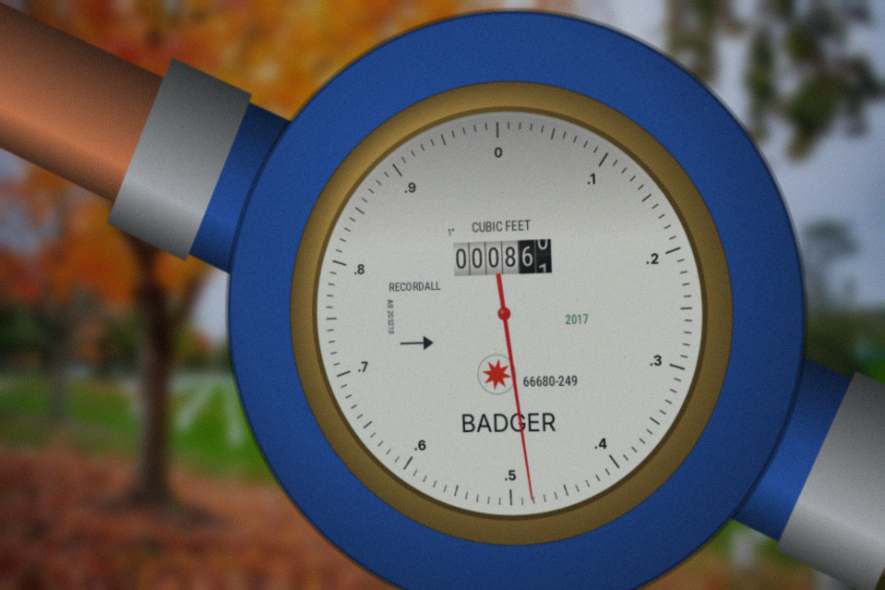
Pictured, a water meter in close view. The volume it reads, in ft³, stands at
860.48 ft³
